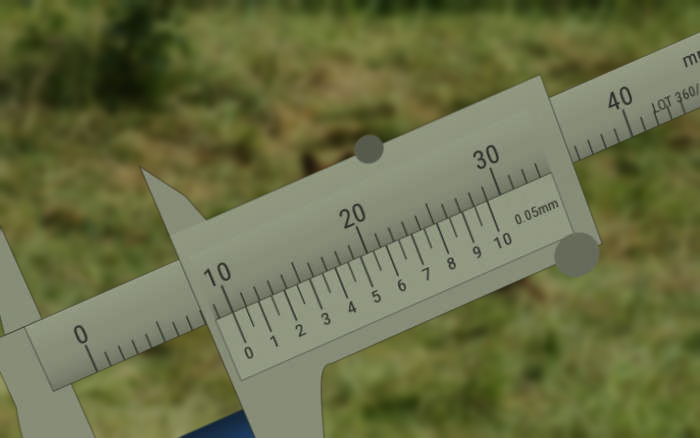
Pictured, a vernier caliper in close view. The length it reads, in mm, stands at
10.0 mm
